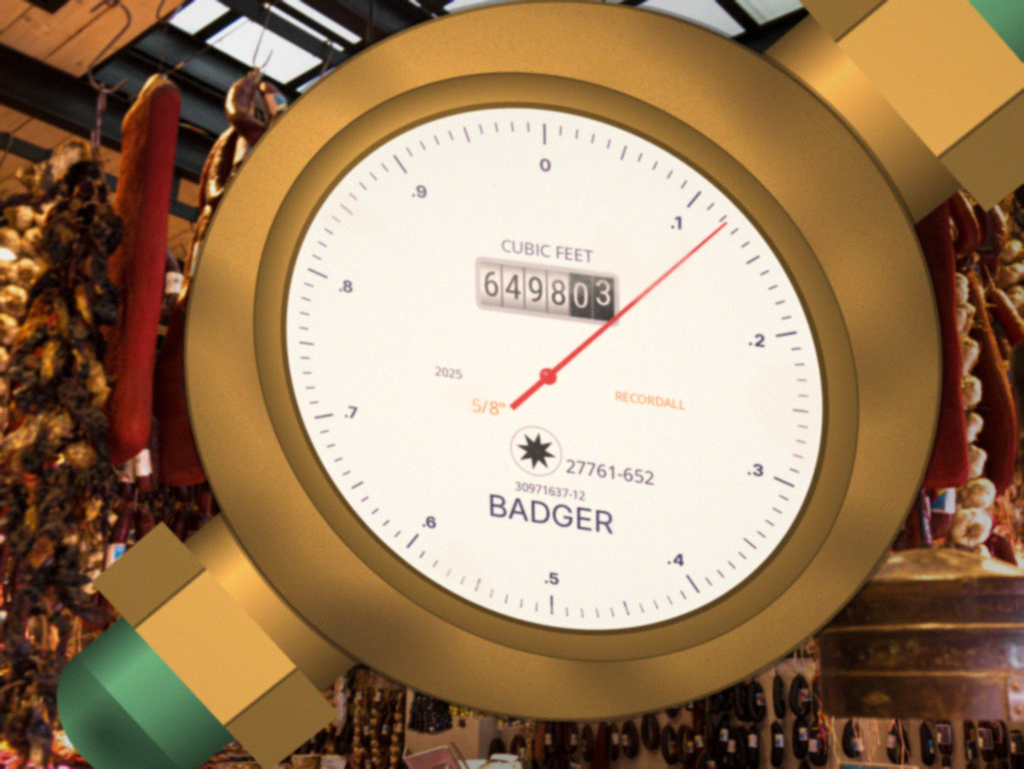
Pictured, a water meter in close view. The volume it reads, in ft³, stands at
649803.12 ft³
